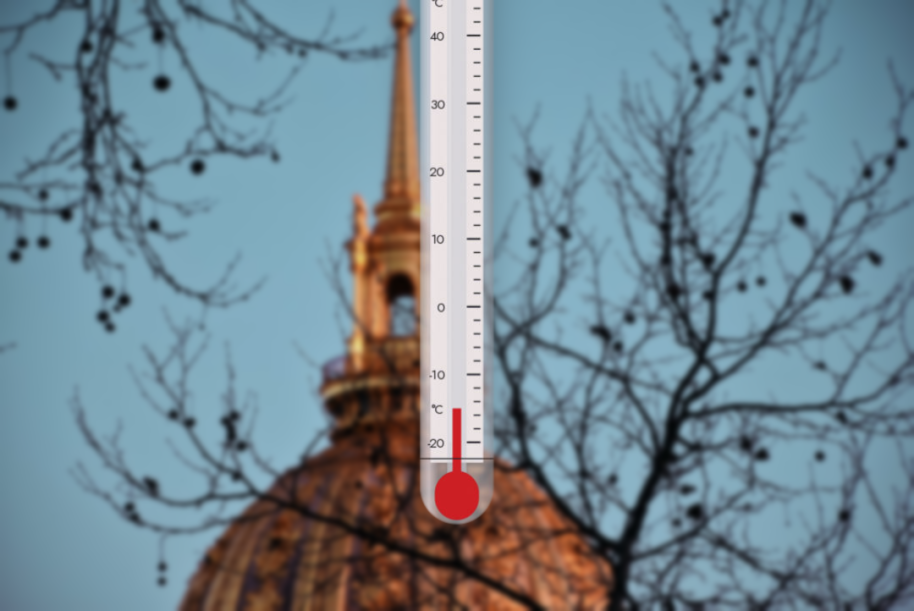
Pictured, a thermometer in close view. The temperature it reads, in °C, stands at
-15 °C
